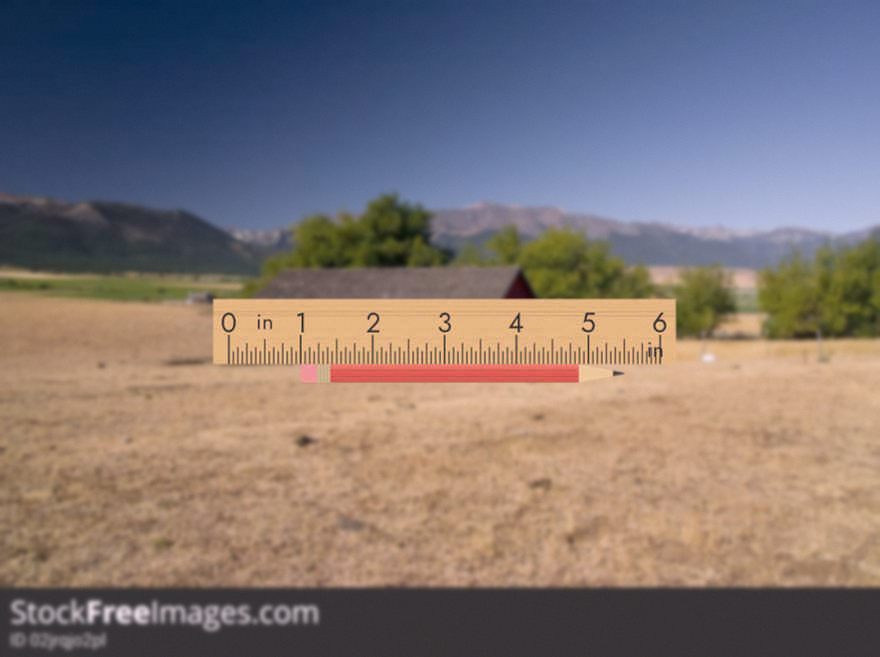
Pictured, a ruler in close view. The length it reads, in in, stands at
4.5 in
